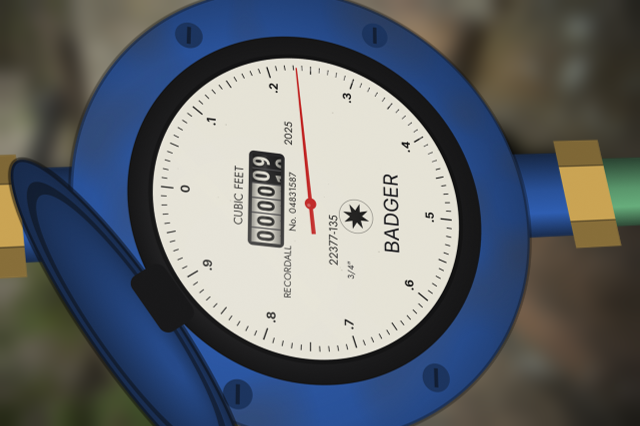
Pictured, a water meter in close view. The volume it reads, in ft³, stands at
9.23 ft³
